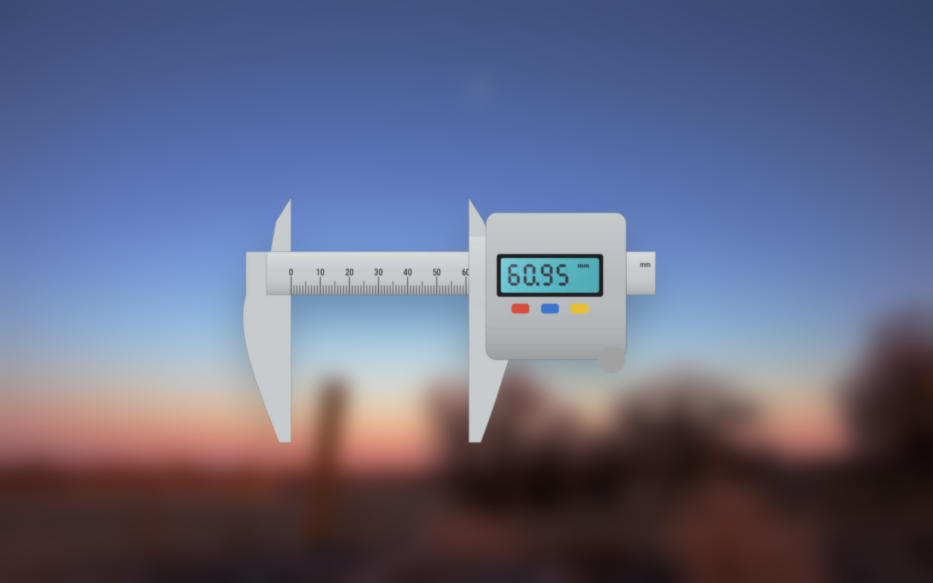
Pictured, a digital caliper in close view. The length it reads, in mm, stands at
60.95 mm
